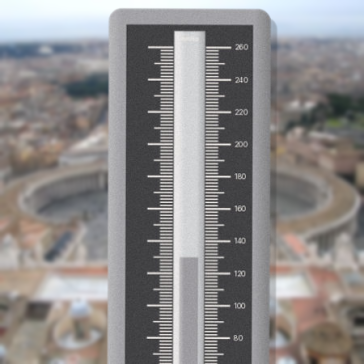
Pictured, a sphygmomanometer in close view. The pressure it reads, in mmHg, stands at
130 mmHg
